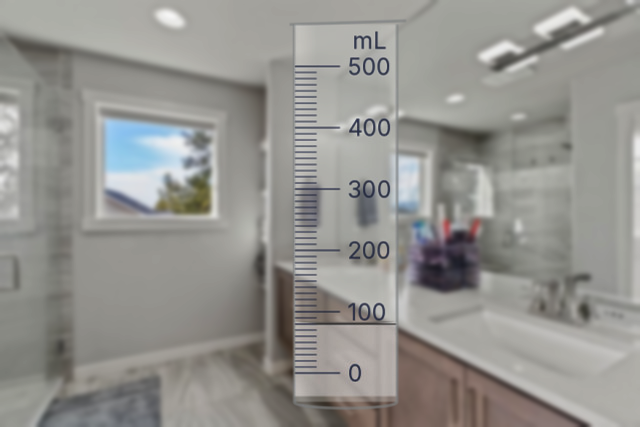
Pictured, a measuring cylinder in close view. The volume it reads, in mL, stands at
80 mL
